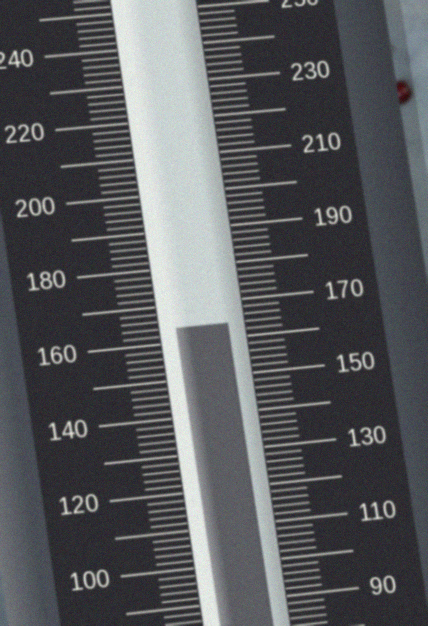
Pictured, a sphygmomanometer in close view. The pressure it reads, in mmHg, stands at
164 mmHg
